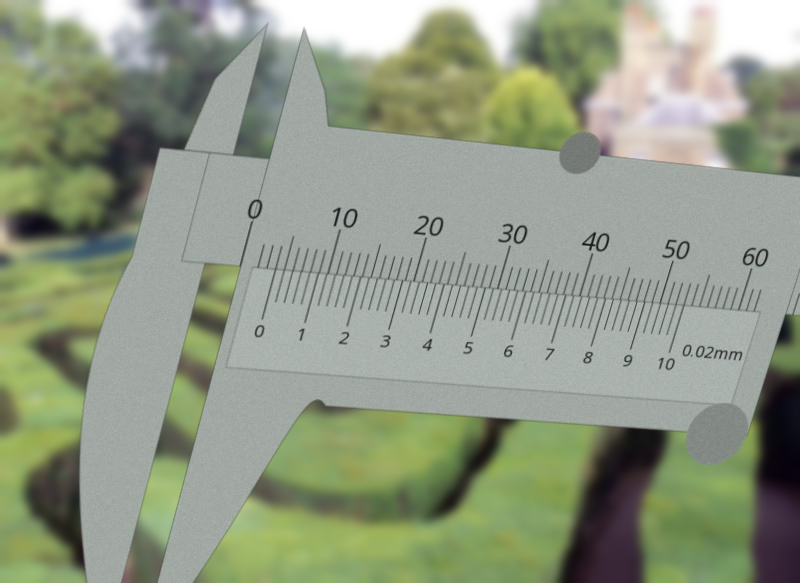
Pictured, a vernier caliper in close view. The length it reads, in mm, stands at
4.0 mm
